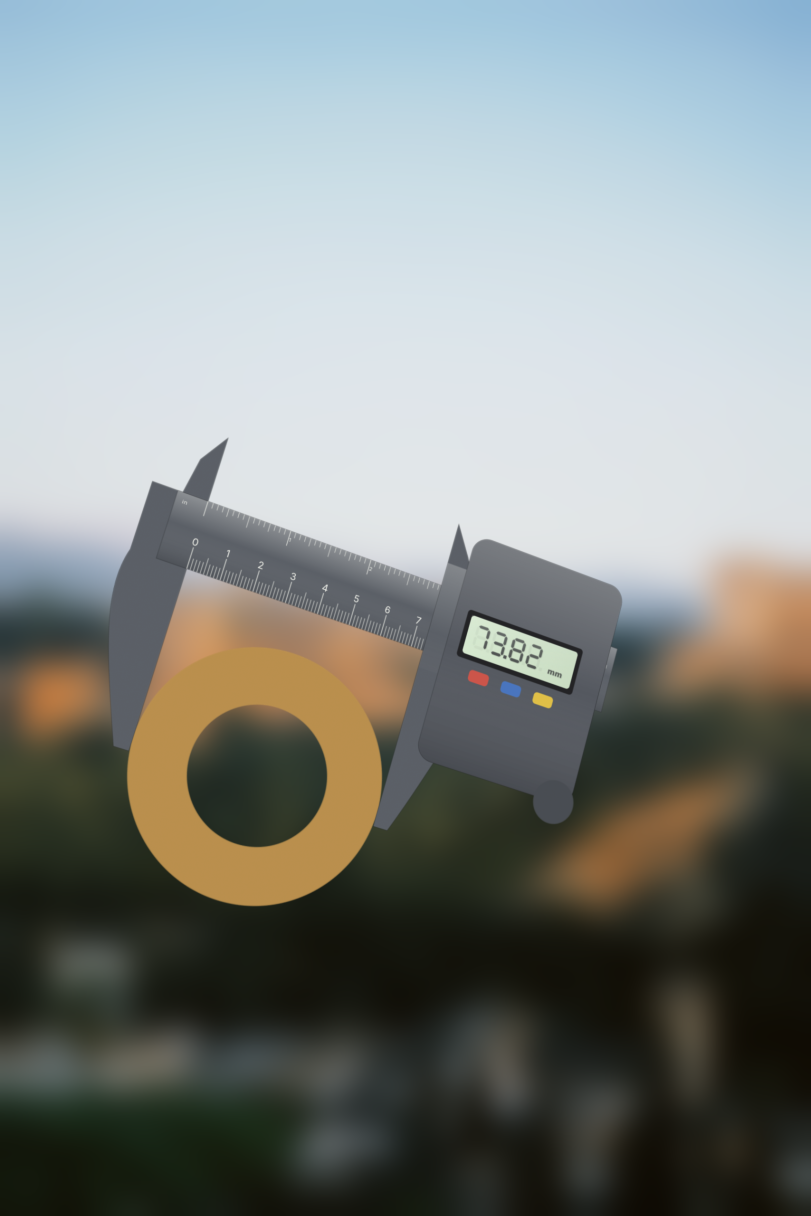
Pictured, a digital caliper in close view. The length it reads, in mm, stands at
73.82 mm
